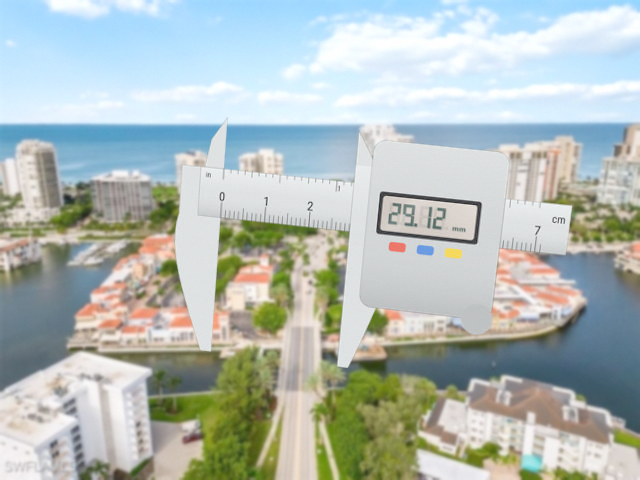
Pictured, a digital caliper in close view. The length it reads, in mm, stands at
29.12 mm
